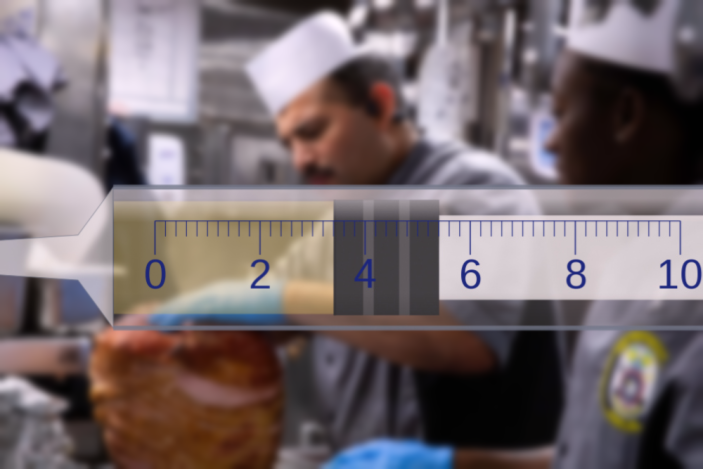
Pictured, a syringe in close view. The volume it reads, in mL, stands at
3.4 mL
